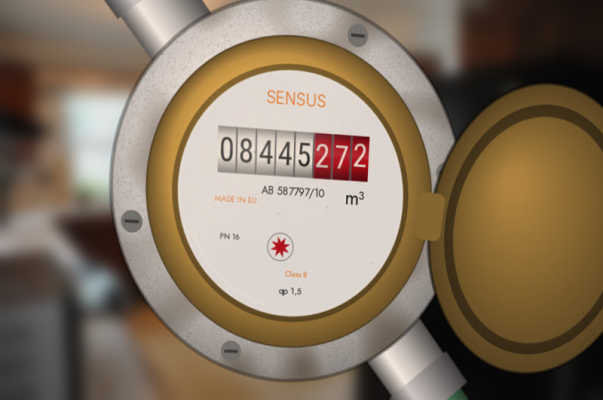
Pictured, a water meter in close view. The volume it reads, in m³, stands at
8445.272 m³
